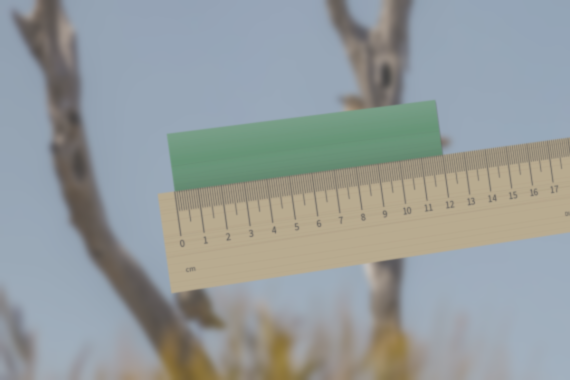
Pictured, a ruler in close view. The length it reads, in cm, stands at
12 cm
